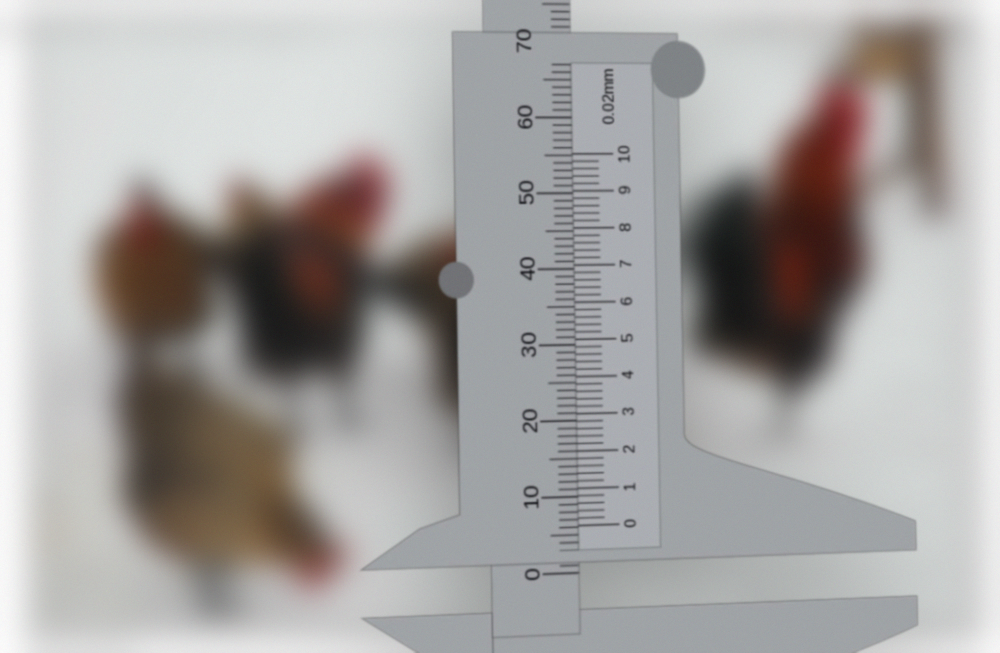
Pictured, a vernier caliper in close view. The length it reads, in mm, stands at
6.2 mm
